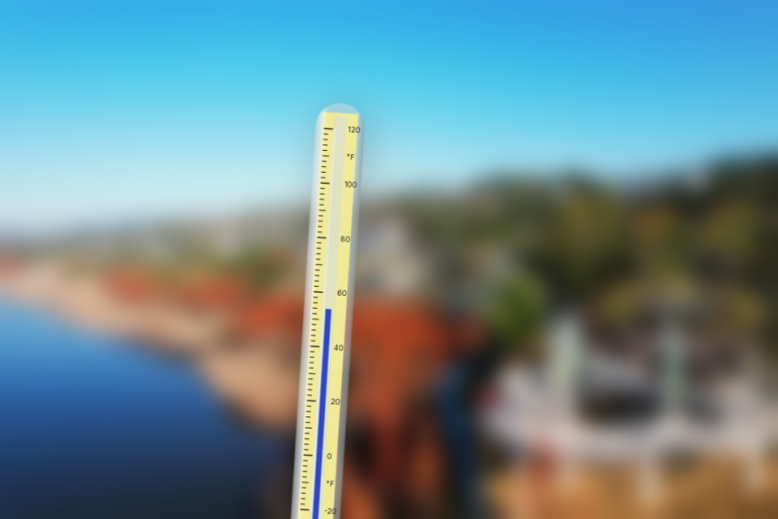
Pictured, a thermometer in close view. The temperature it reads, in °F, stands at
54 °F
